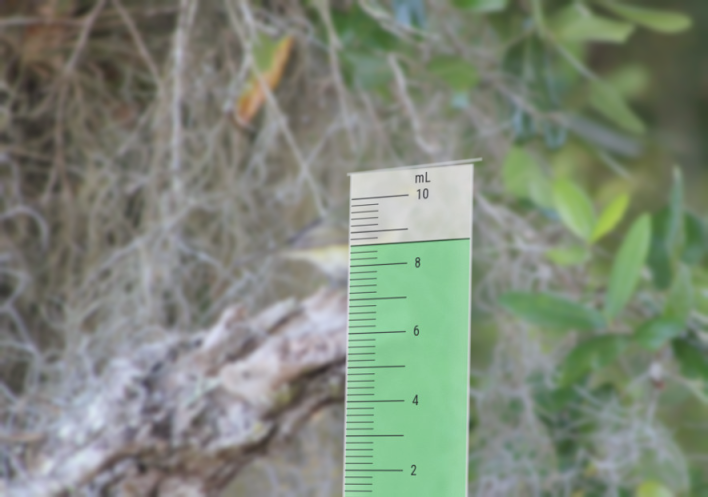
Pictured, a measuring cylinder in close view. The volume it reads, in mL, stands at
8.6 mL
